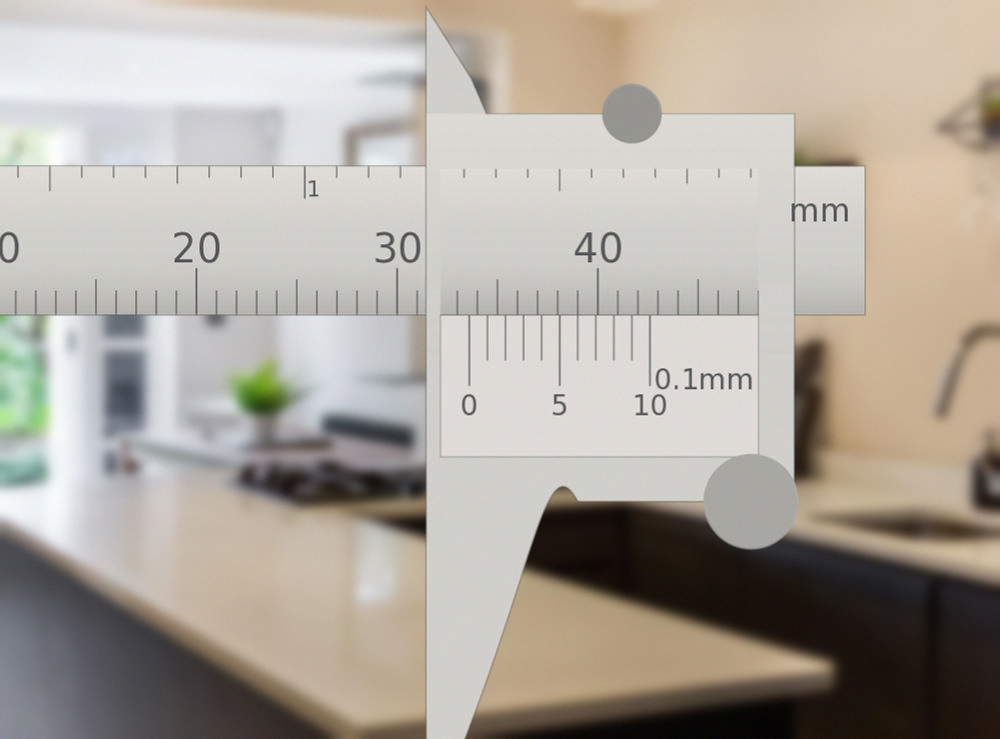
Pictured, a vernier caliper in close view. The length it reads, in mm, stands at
33.6 mm
